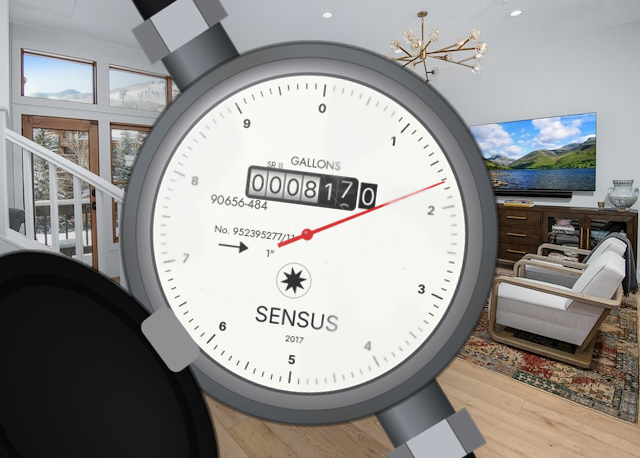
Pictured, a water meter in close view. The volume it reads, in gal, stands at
8171.7 gal
